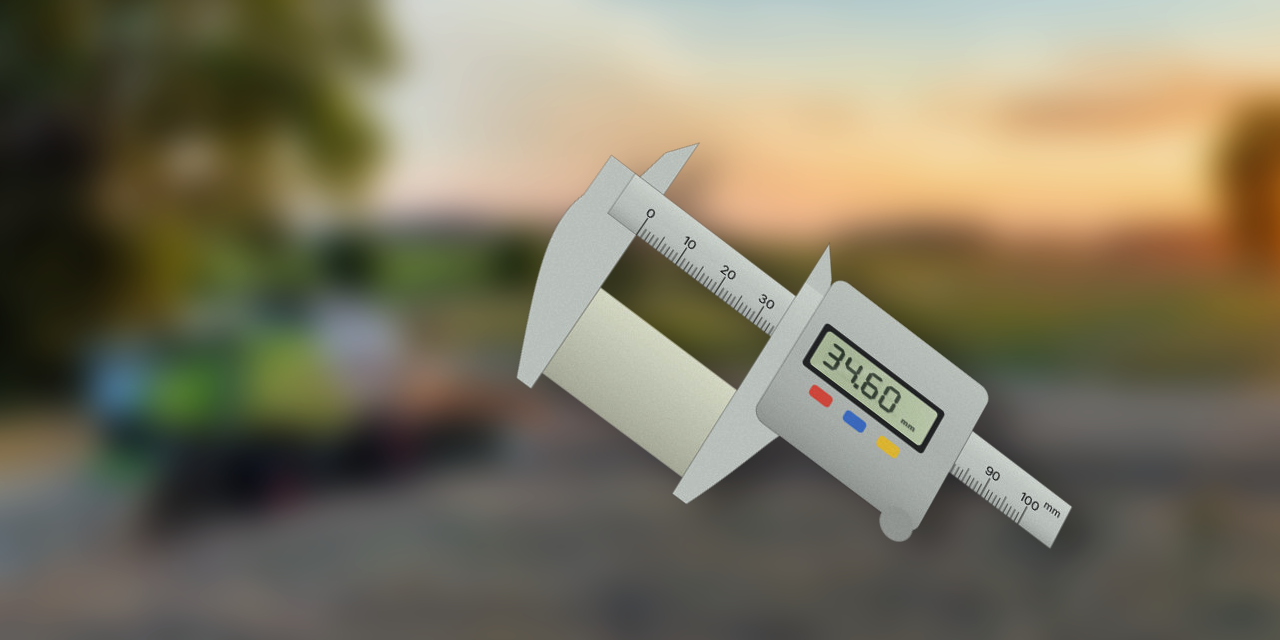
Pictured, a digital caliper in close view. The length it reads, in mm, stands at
34.60 mm
